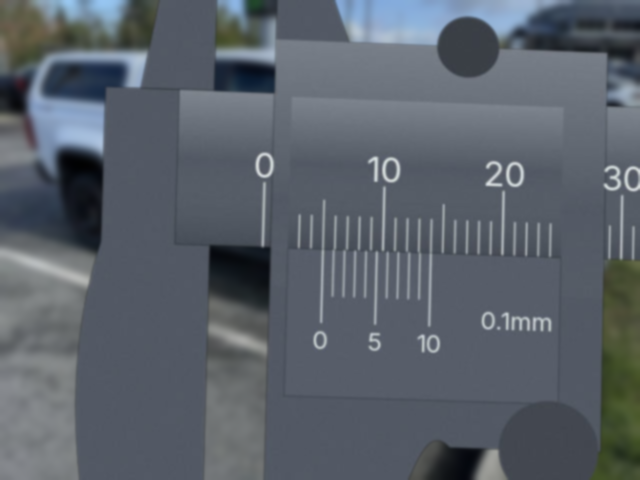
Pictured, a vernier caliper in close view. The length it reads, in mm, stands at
5.0 mm
